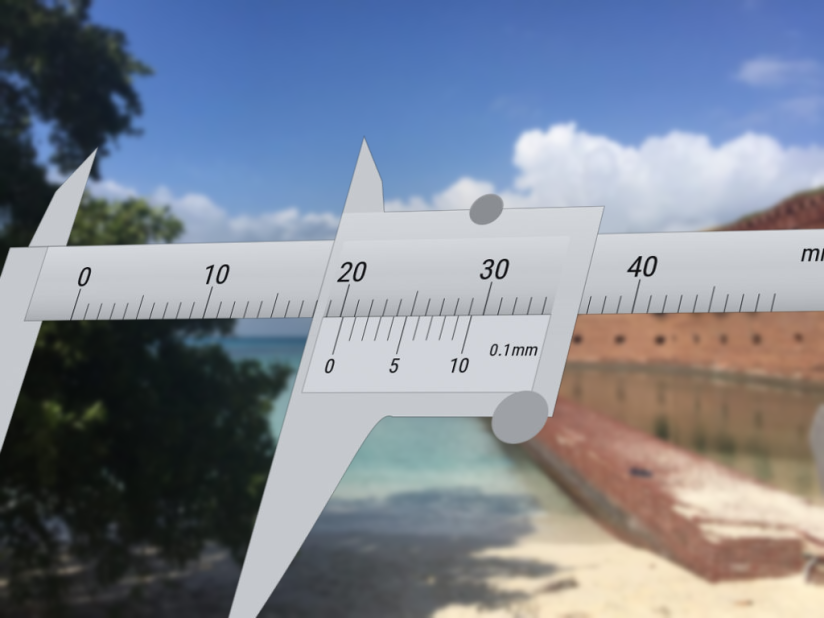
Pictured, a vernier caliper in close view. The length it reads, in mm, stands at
20.2 mm
